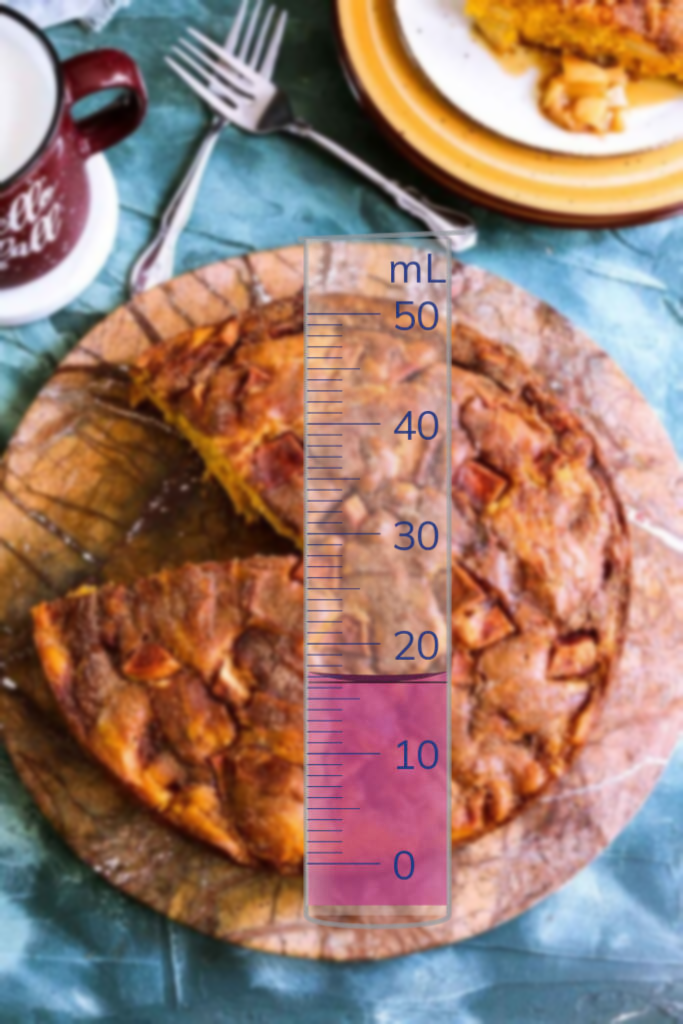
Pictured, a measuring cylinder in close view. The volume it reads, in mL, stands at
16.5 mL
